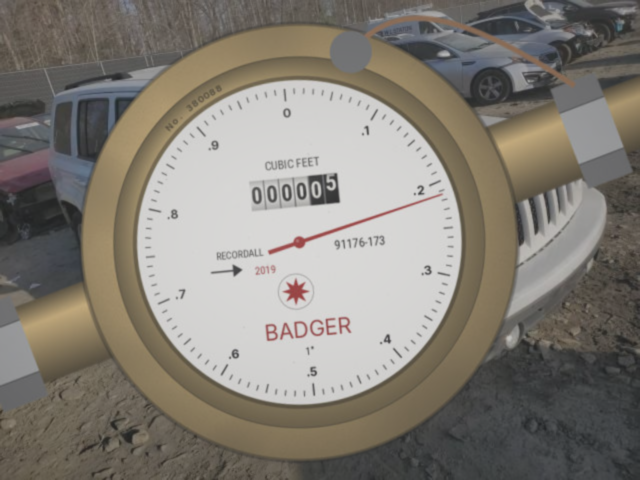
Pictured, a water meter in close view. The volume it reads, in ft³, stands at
5.21 ft³
